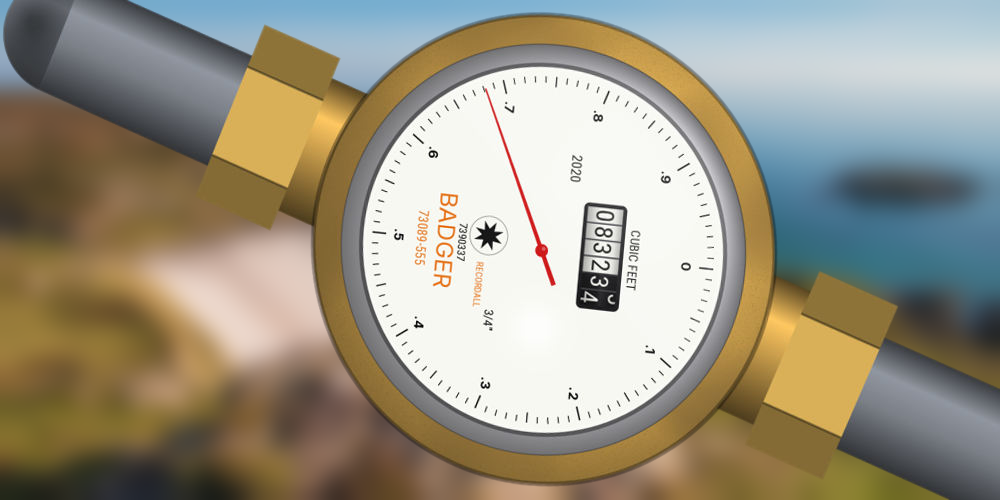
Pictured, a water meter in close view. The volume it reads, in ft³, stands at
83233.68 ft³
